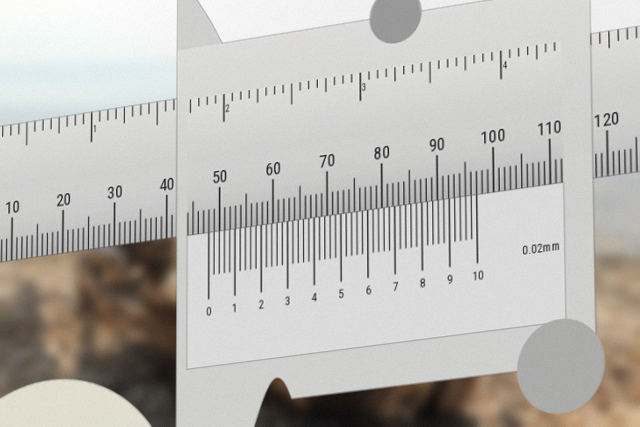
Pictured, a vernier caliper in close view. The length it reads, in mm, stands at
48.0 mm
